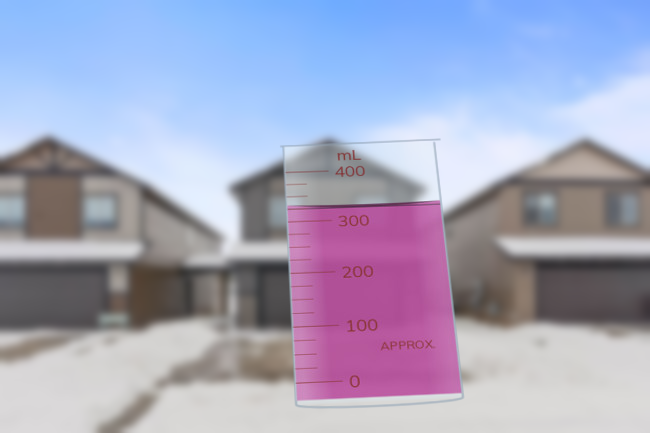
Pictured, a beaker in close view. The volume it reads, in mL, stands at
325 mL
